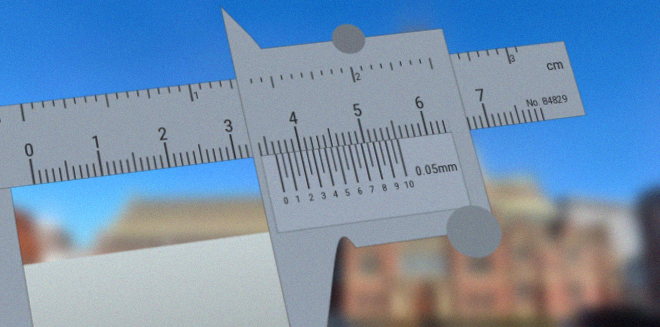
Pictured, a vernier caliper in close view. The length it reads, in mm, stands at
36.2 mm
